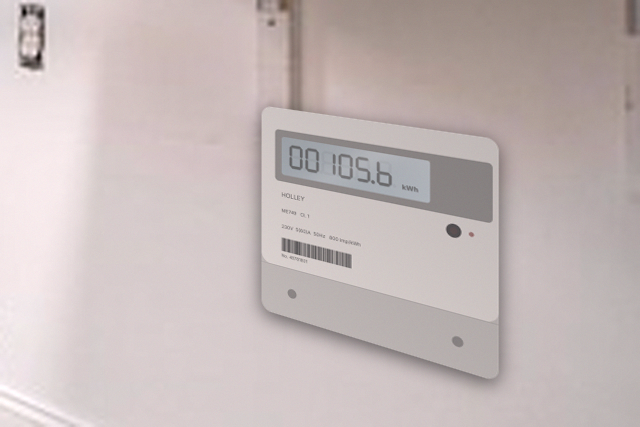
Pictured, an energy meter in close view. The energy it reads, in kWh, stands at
105.6 kWh
